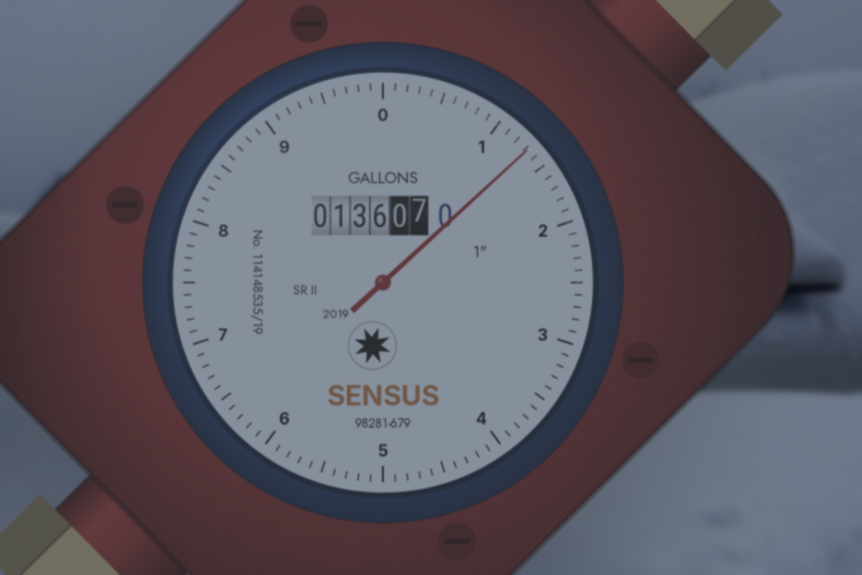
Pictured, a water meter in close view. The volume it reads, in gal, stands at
136071.3 gal
